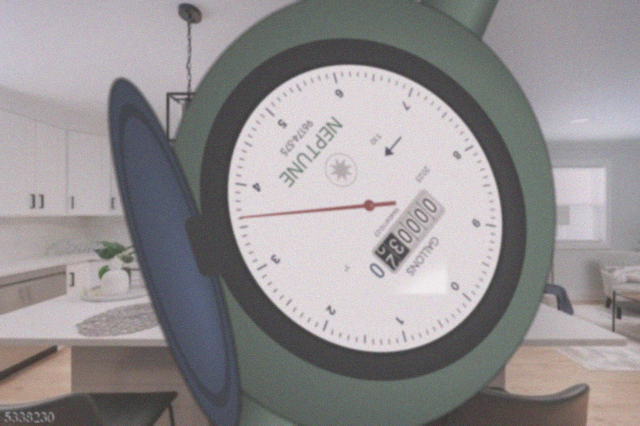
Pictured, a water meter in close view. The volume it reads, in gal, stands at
323.6 gal
